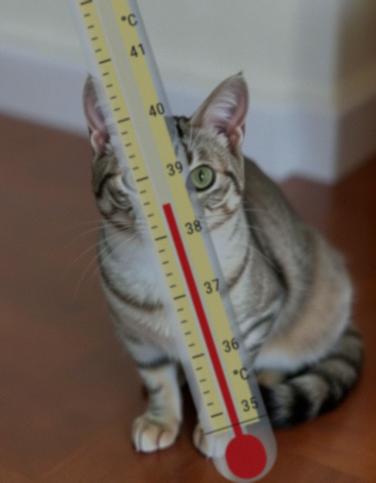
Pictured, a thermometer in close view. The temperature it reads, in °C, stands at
38.5 °C
